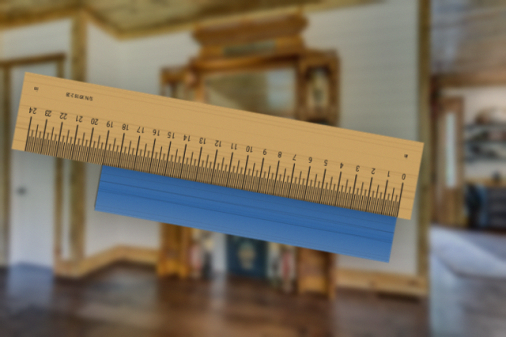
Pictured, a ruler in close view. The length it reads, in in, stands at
19 in
